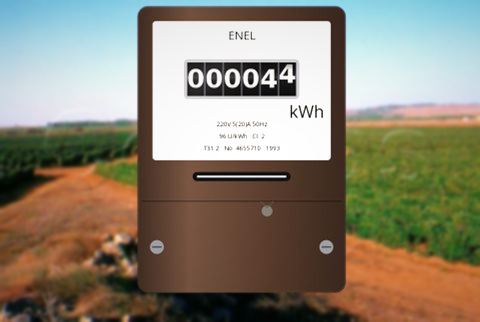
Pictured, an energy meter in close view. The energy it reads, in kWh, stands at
44 kWh
